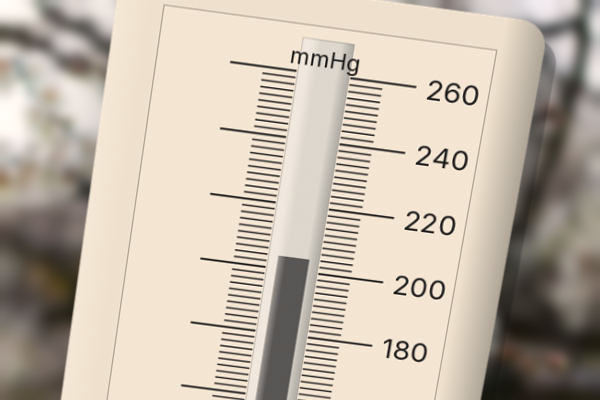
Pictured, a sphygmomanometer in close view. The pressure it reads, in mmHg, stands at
204 mmHg
